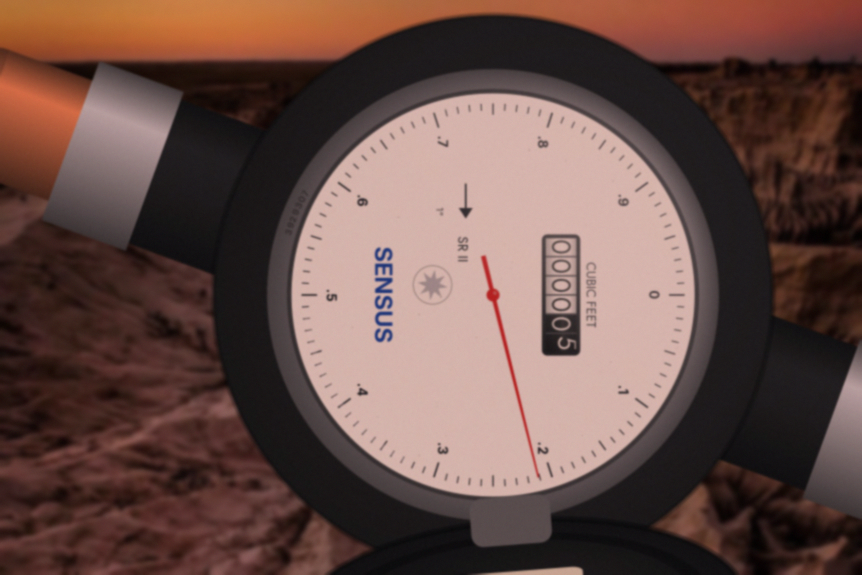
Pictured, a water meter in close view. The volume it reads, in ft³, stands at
5.21 ft³
